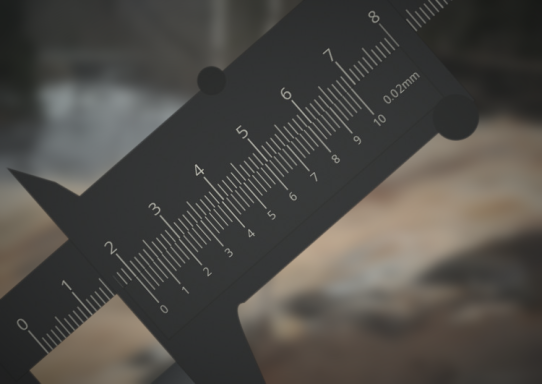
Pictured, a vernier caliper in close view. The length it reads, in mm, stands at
20.0 mm
